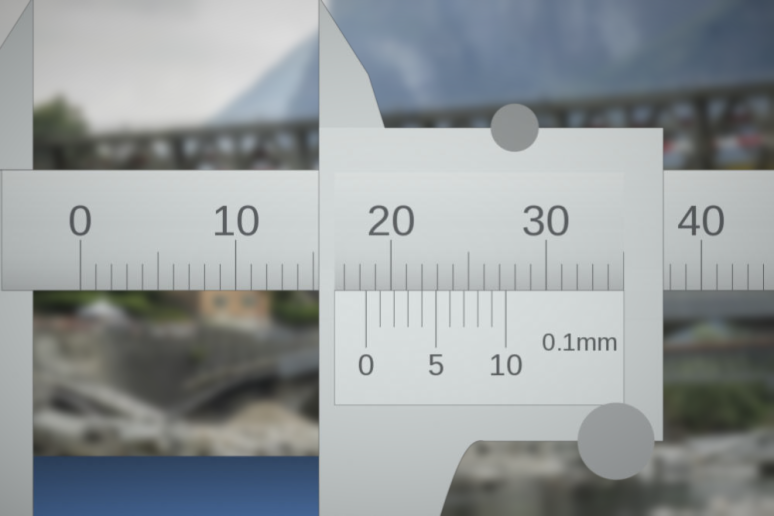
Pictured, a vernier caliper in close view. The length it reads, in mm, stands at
18.4 mm
